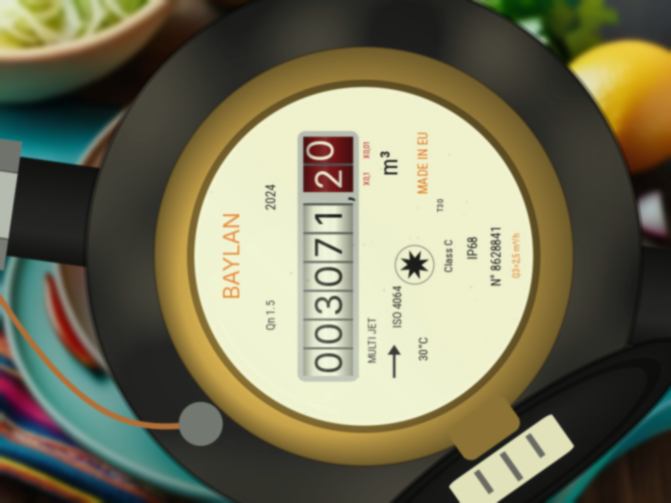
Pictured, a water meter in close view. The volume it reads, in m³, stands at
3071.20 m³
